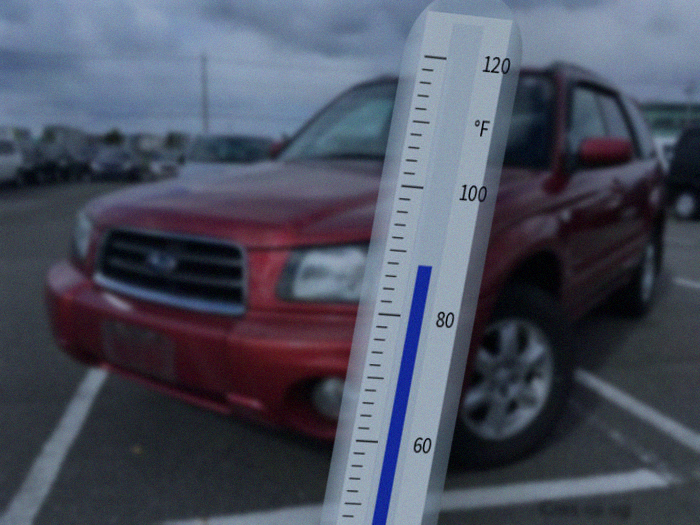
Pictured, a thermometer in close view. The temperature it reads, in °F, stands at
88 °F
